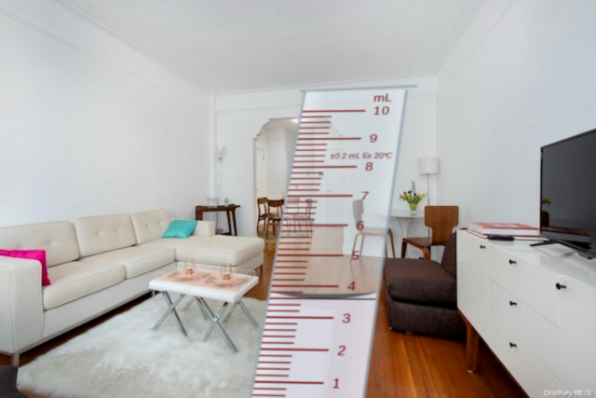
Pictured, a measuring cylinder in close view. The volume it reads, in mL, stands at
3.6 mL
